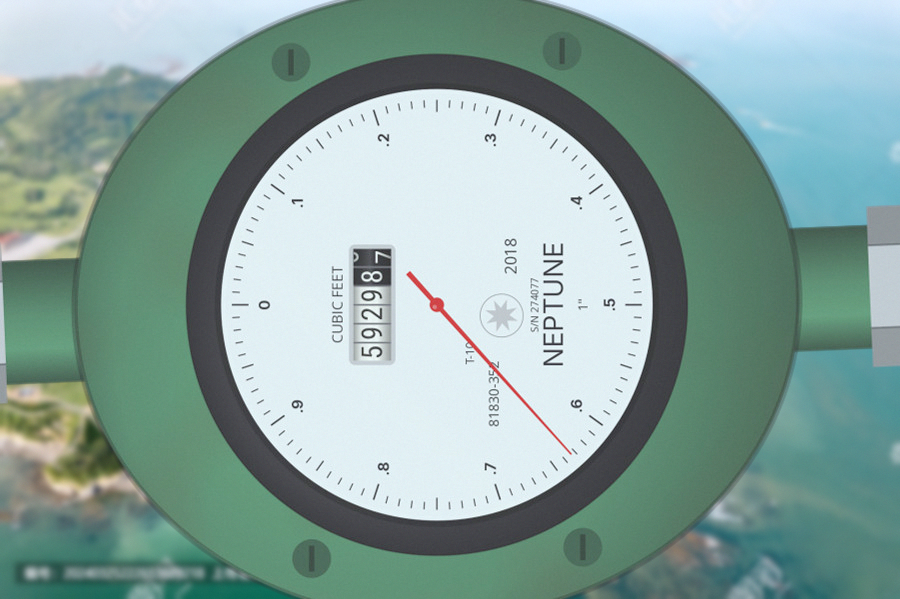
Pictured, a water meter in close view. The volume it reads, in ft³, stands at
592986.63 ft³
